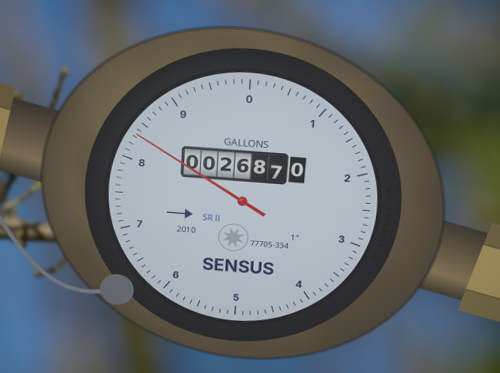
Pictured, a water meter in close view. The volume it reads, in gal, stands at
26868.3 gal
